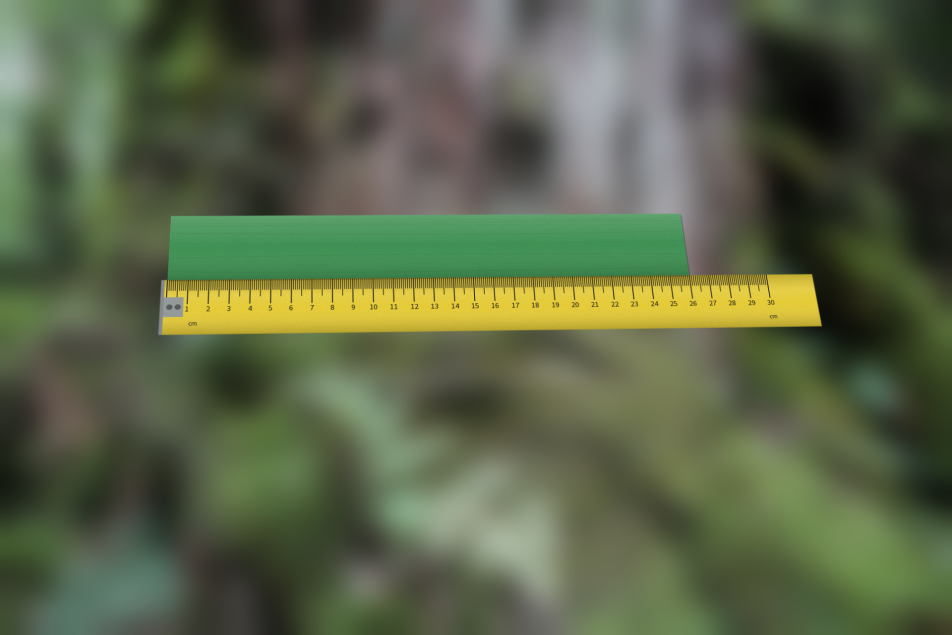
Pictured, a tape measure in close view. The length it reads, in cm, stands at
26 cm
